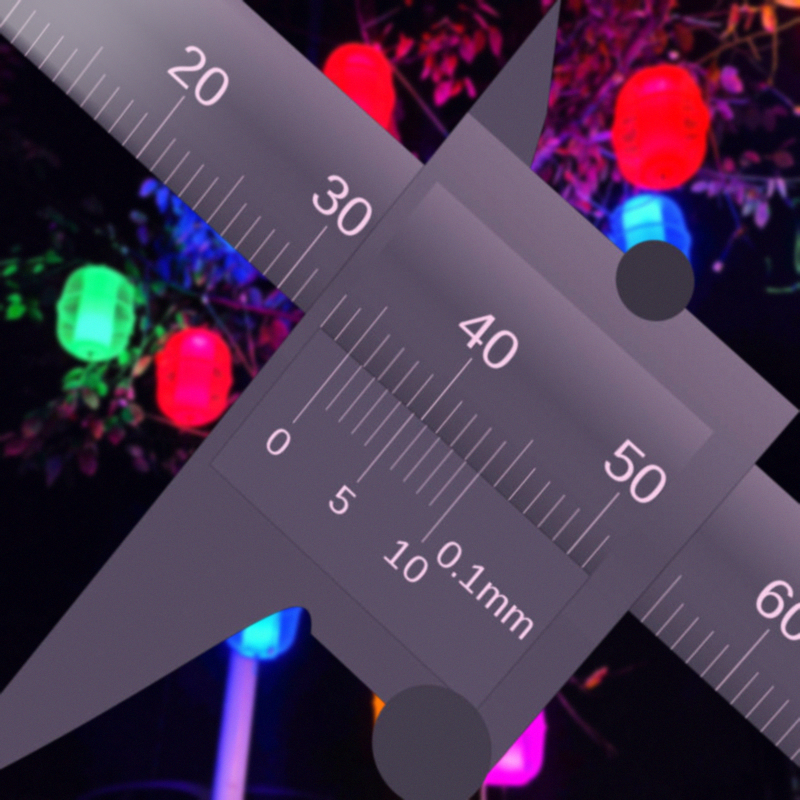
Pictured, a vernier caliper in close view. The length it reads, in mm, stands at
35.0 mm
